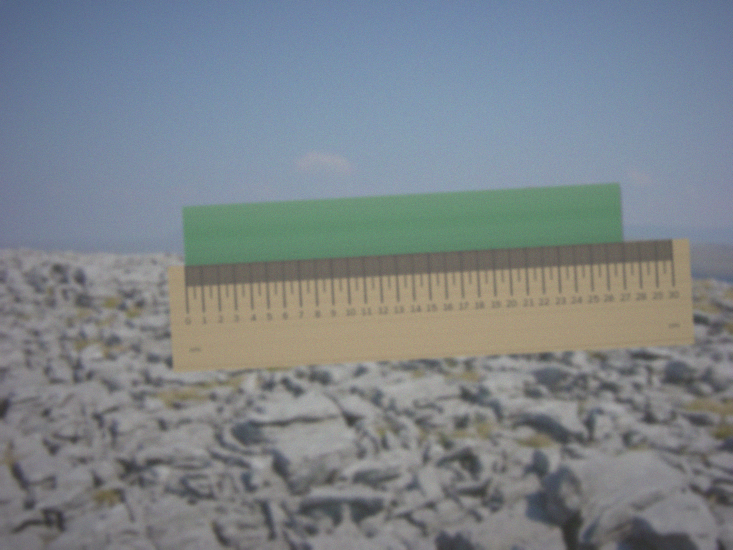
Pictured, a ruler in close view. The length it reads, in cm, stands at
27 cm
